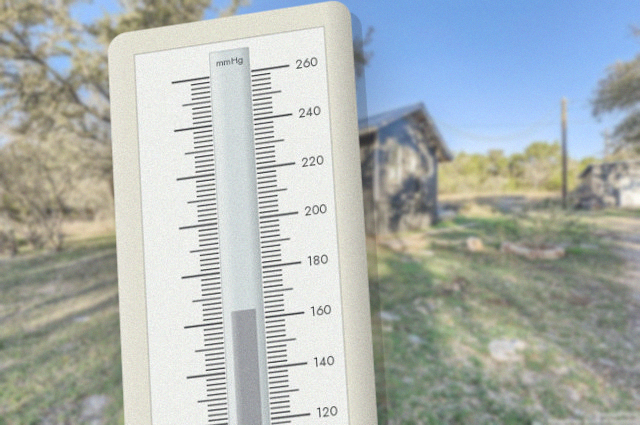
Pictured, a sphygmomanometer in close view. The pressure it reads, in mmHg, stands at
164 mmHg
